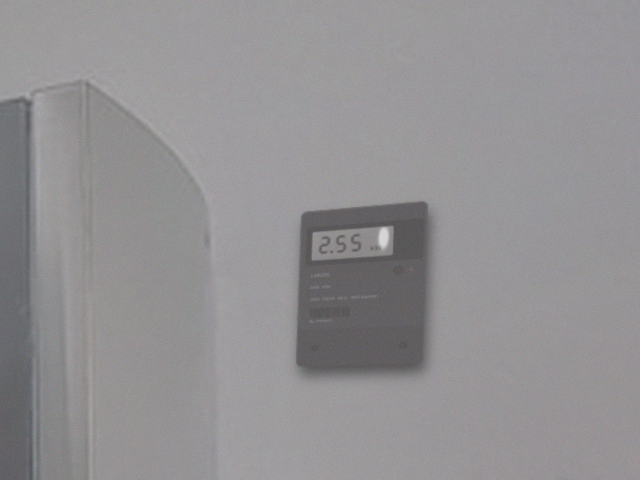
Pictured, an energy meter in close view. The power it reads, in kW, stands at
2.55 kW
